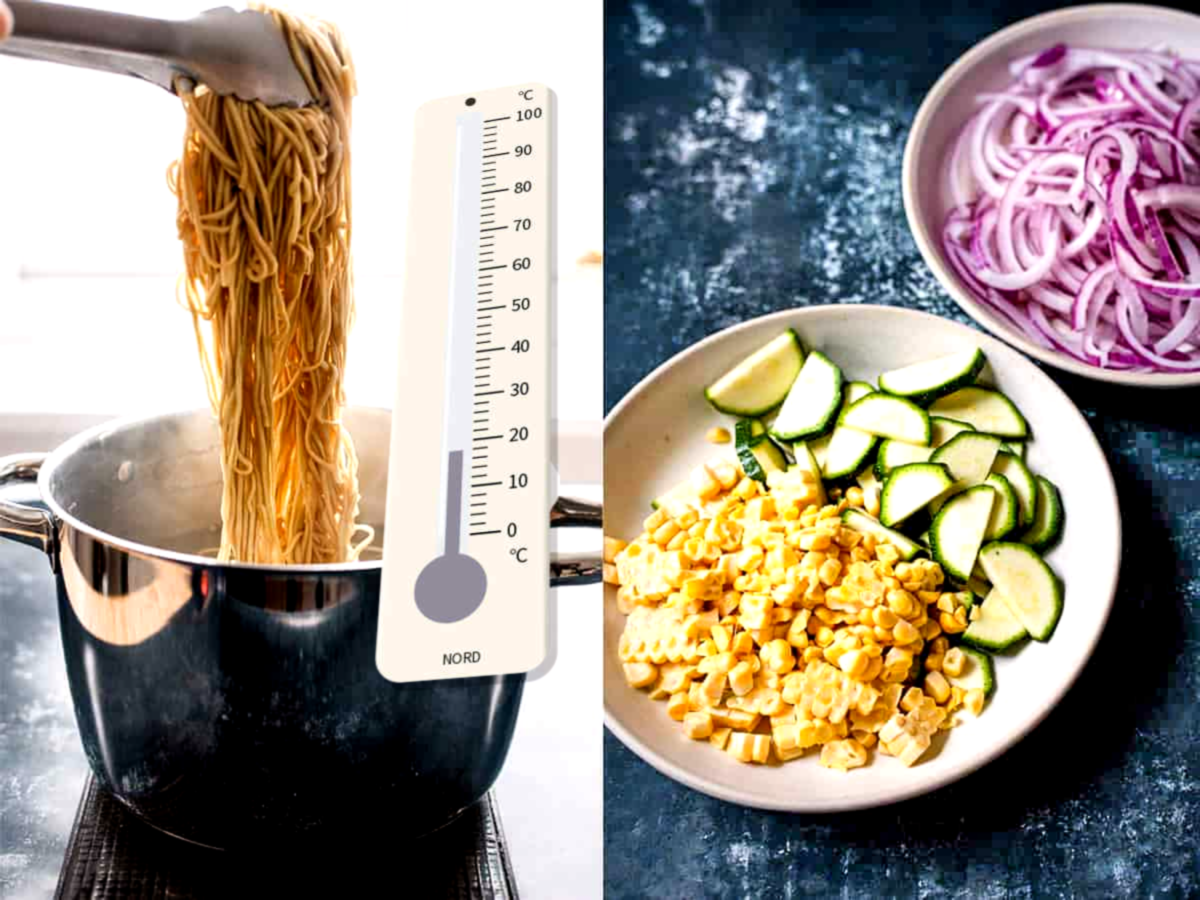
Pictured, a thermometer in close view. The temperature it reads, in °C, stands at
18 °C
